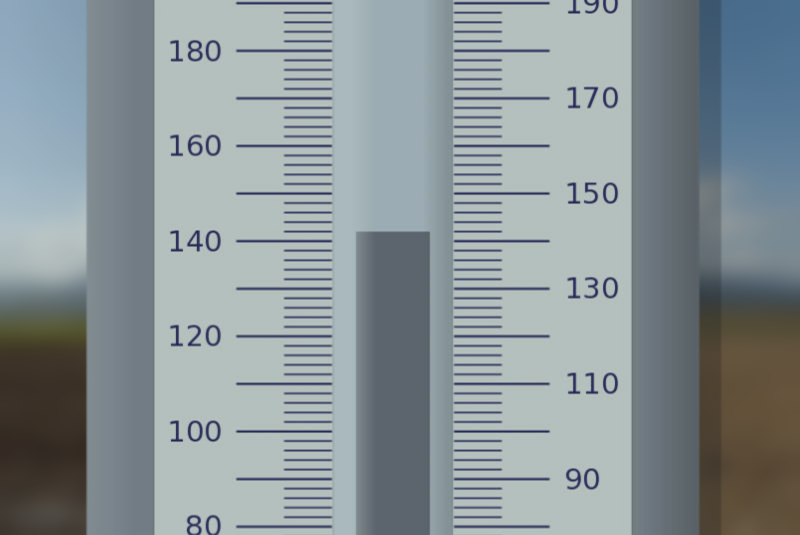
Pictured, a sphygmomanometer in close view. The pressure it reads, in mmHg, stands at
142 mmHg
